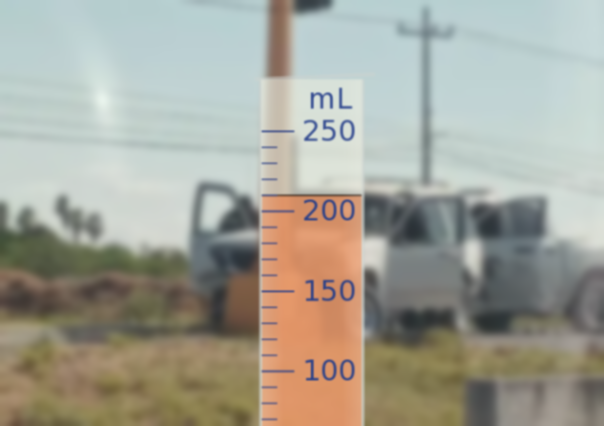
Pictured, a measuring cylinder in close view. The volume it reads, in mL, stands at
210 mL
